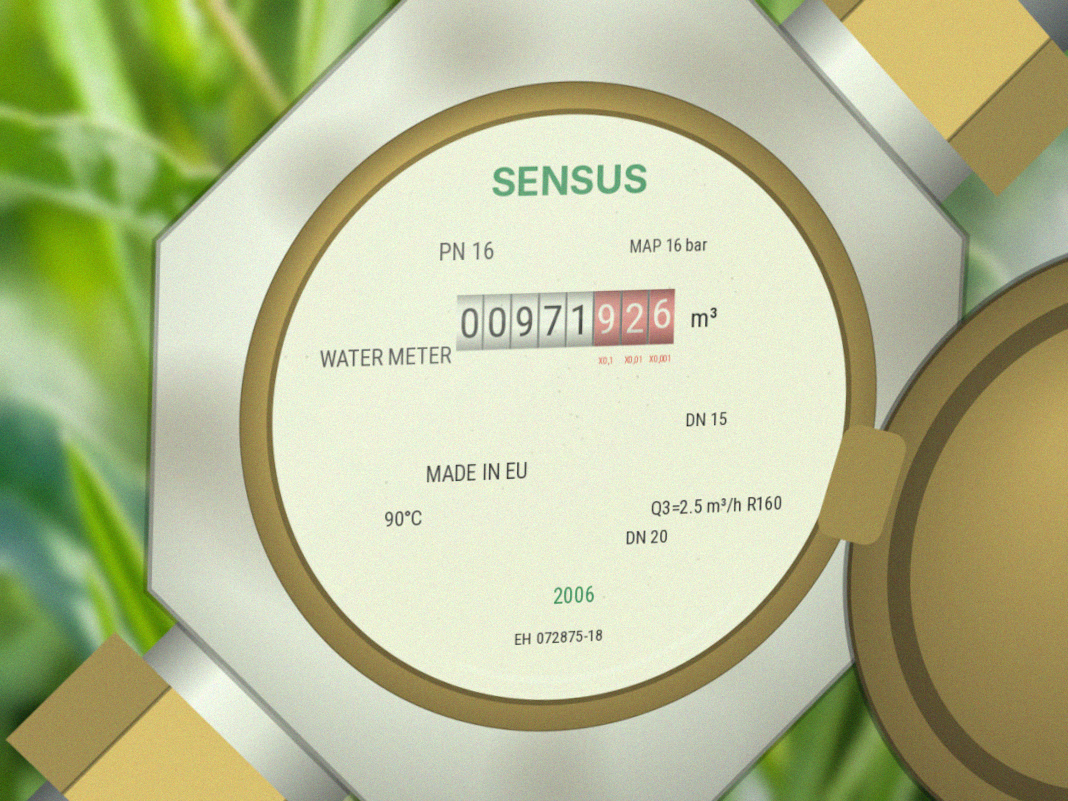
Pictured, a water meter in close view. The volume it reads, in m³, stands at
971.926 m³
